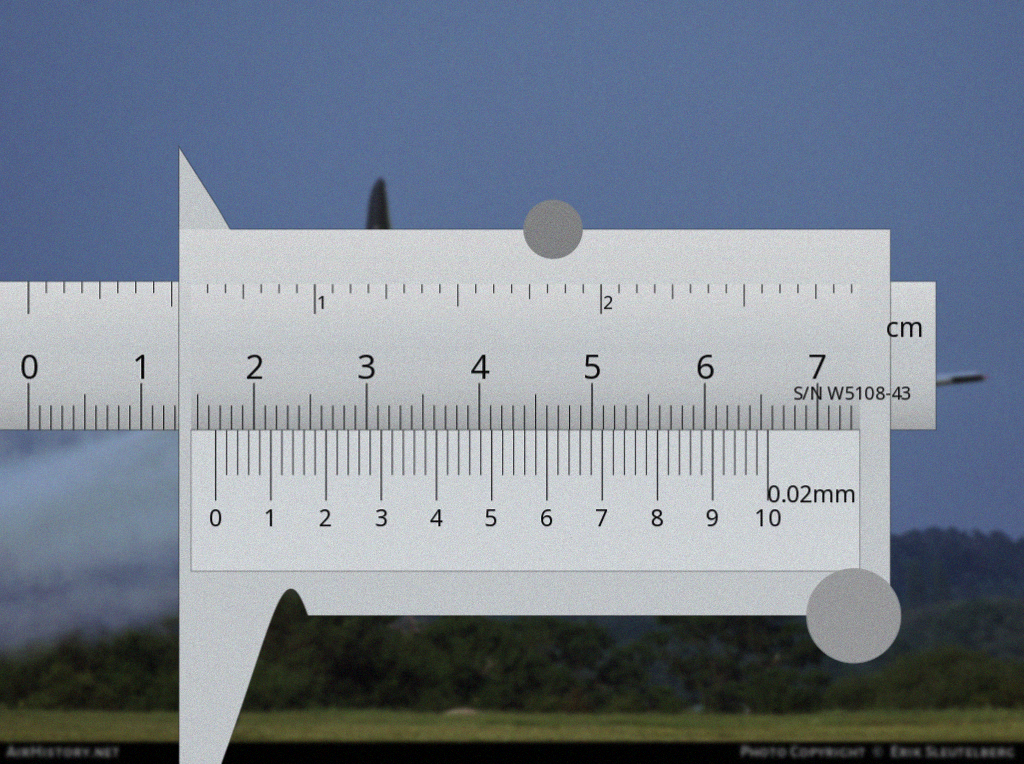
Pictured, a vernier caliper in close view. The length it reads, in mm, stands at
16.6 mm
